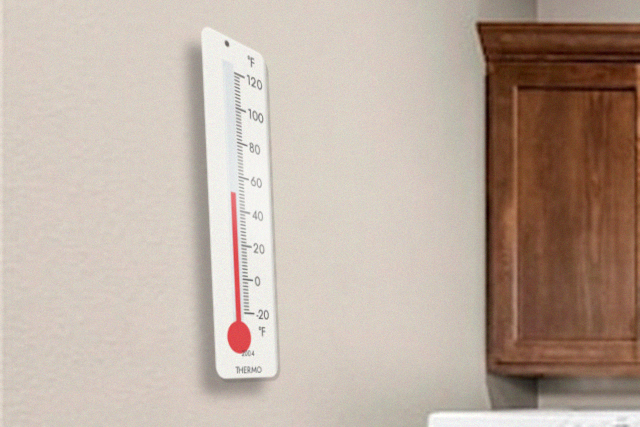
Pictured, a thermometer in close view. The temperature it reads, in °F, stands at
50 °F
